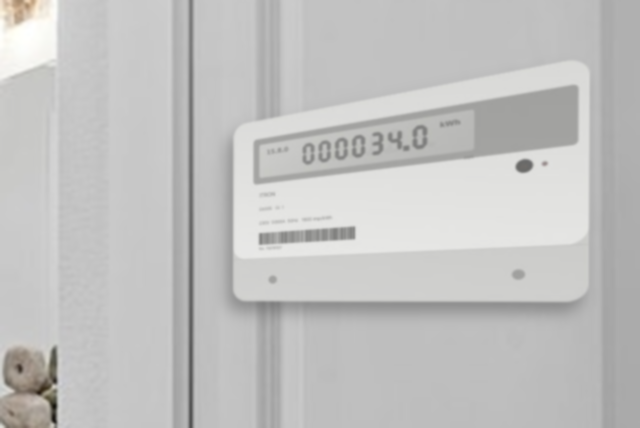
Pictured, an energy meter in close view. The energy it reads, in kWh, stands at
34.0 kWh
